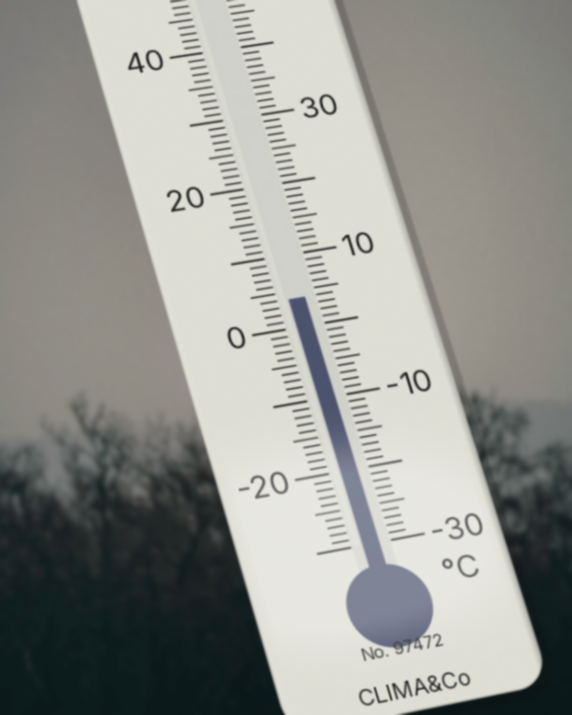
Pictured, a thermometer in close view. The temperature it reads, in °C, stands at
4 °C
